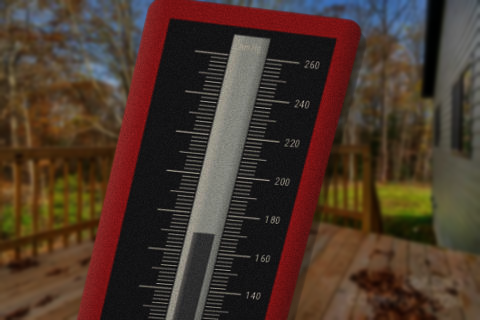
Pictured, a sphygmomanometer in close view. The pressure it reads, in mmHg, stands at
170 mmHg
